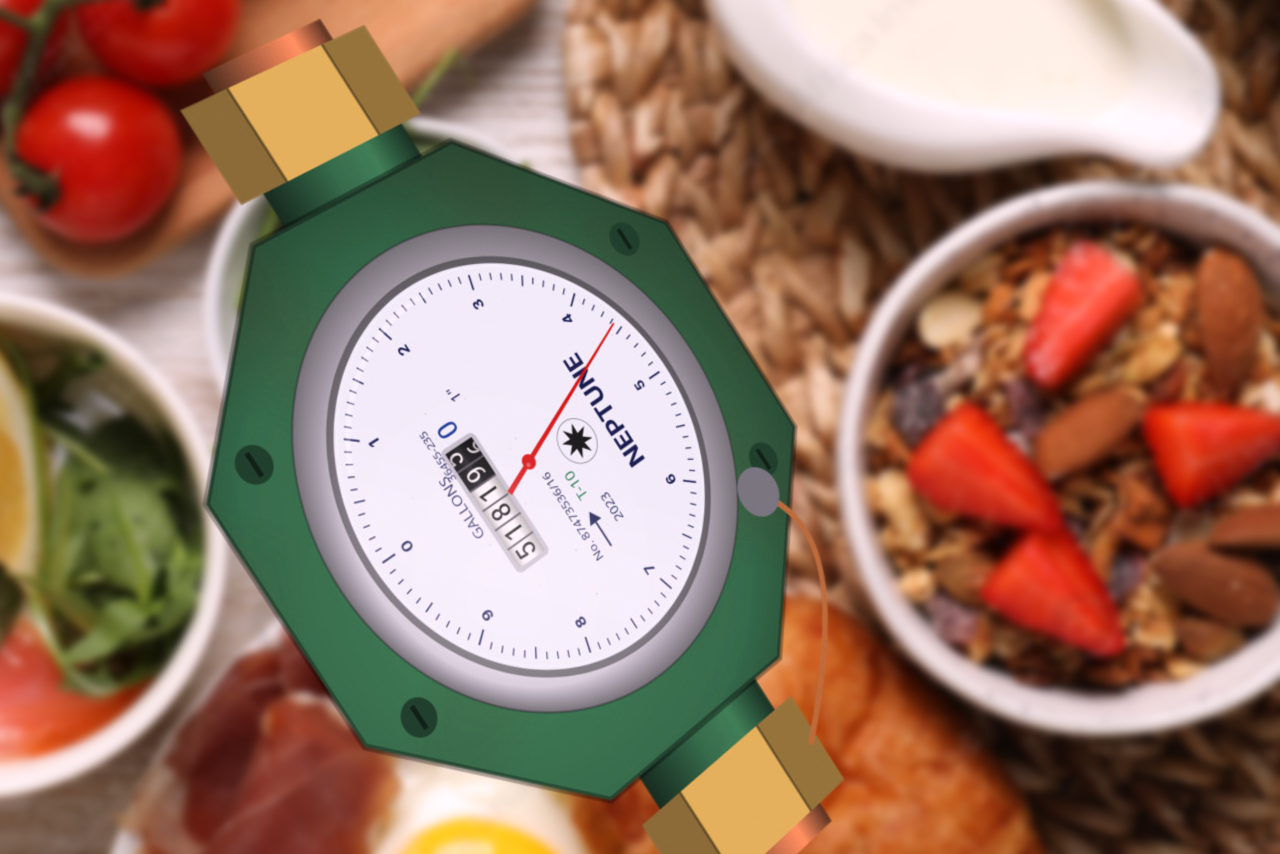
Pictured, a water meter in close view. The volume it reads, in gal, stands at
5181954.4 gal
